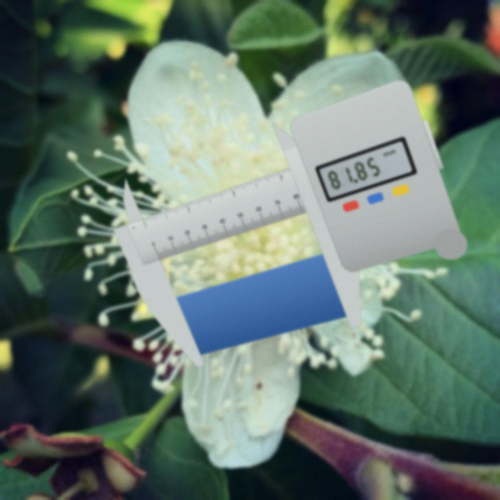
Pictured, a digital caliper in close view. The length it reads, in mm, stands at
81.85 mm
